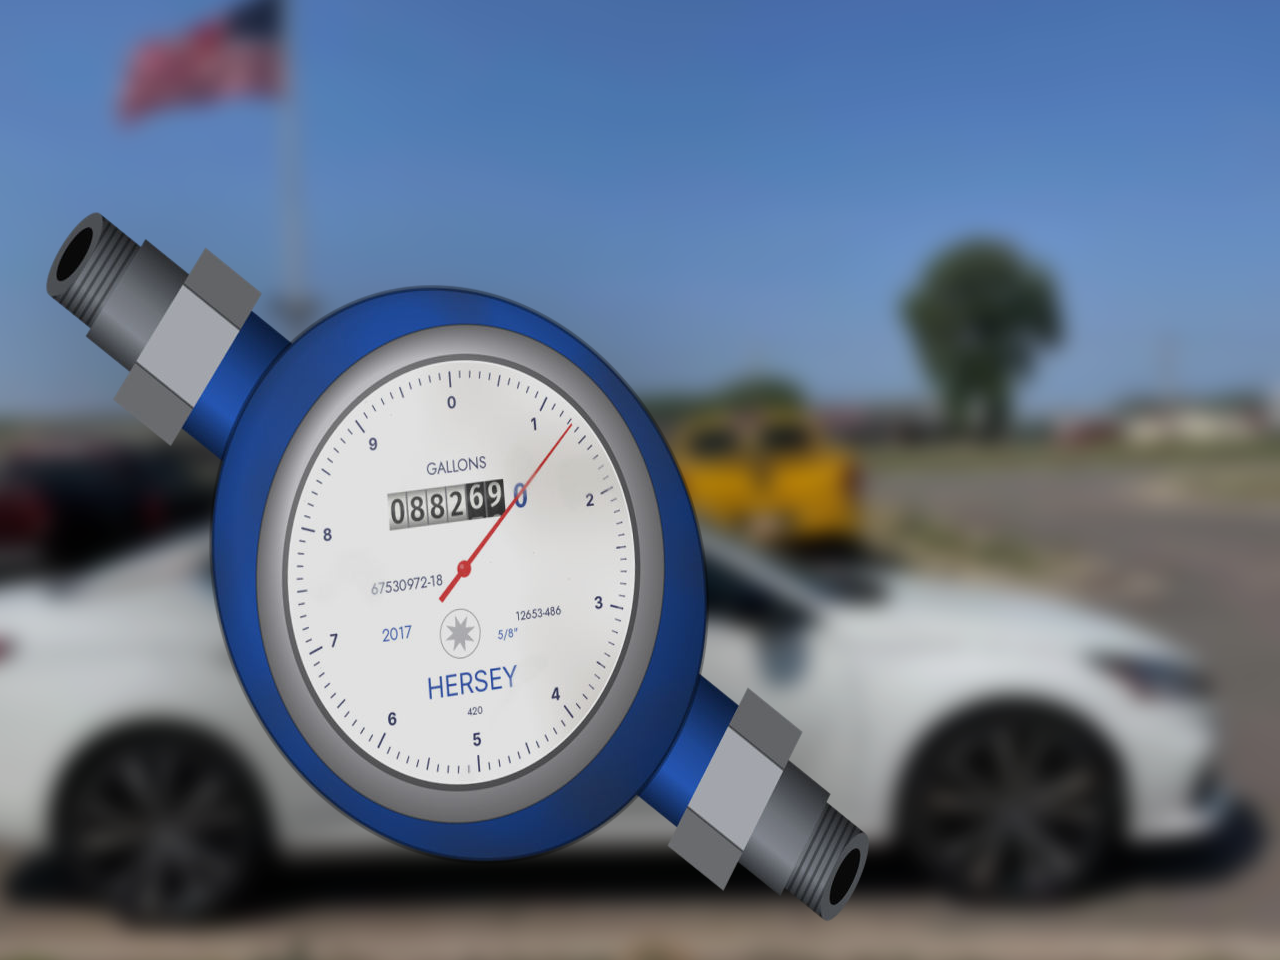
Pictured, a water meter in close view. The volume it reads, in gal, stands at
882691.3 gal
